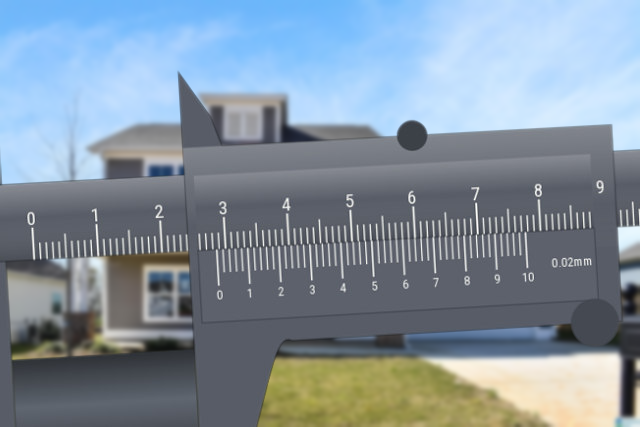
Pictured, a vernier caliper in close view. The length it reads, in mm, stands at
28.6 mm
